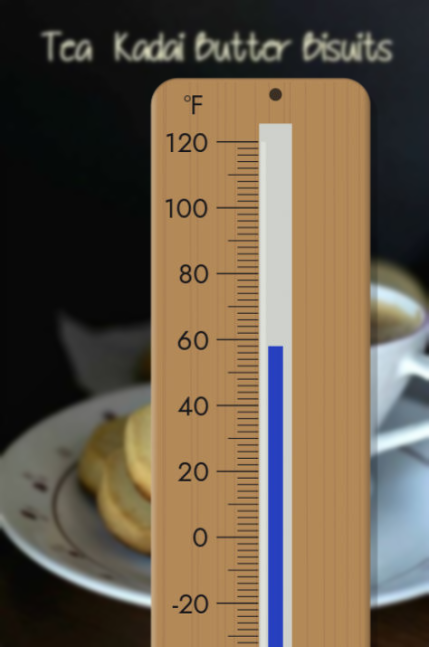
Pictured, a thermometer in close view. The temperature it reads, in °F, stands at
58 °F
